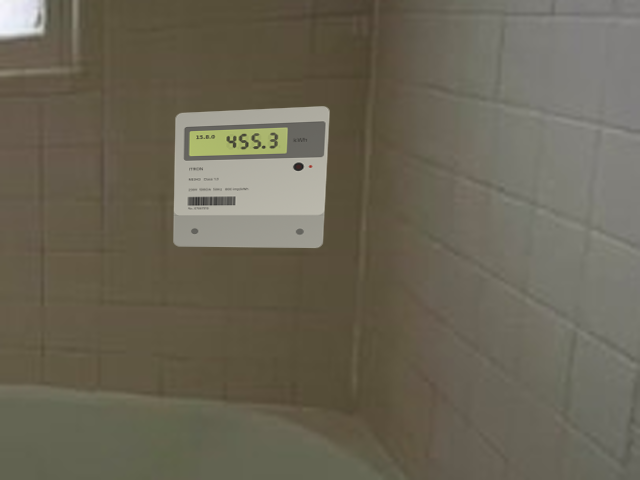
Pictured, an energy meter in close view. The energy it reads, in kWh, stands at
455.3 kWh
